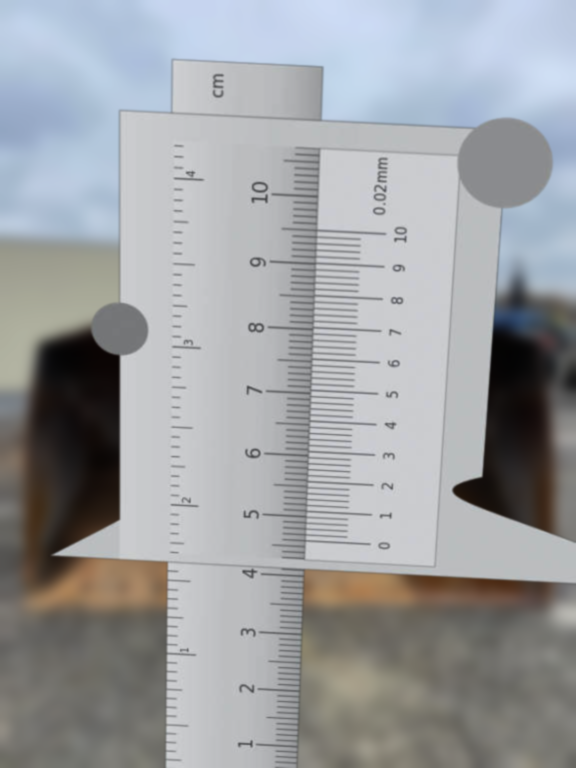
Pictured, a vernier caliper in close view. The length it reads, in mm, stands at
46.0 mm
